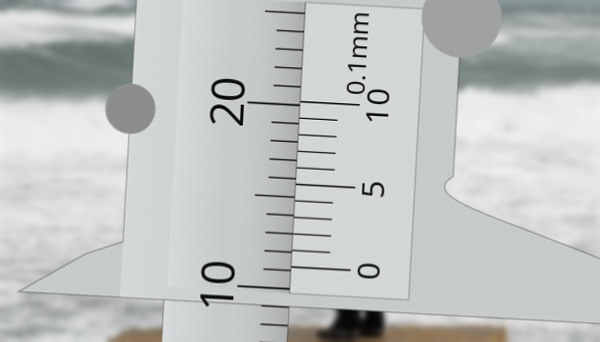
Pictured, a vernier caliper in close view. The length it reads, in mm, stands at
11.2 mm
